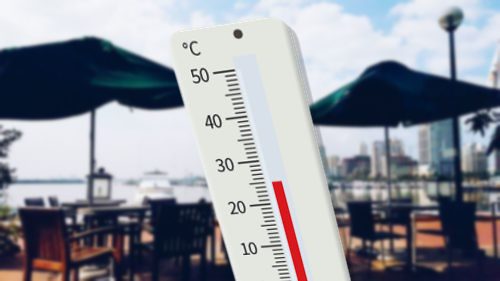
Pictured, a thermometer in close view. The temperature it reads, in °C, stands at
25 °C
